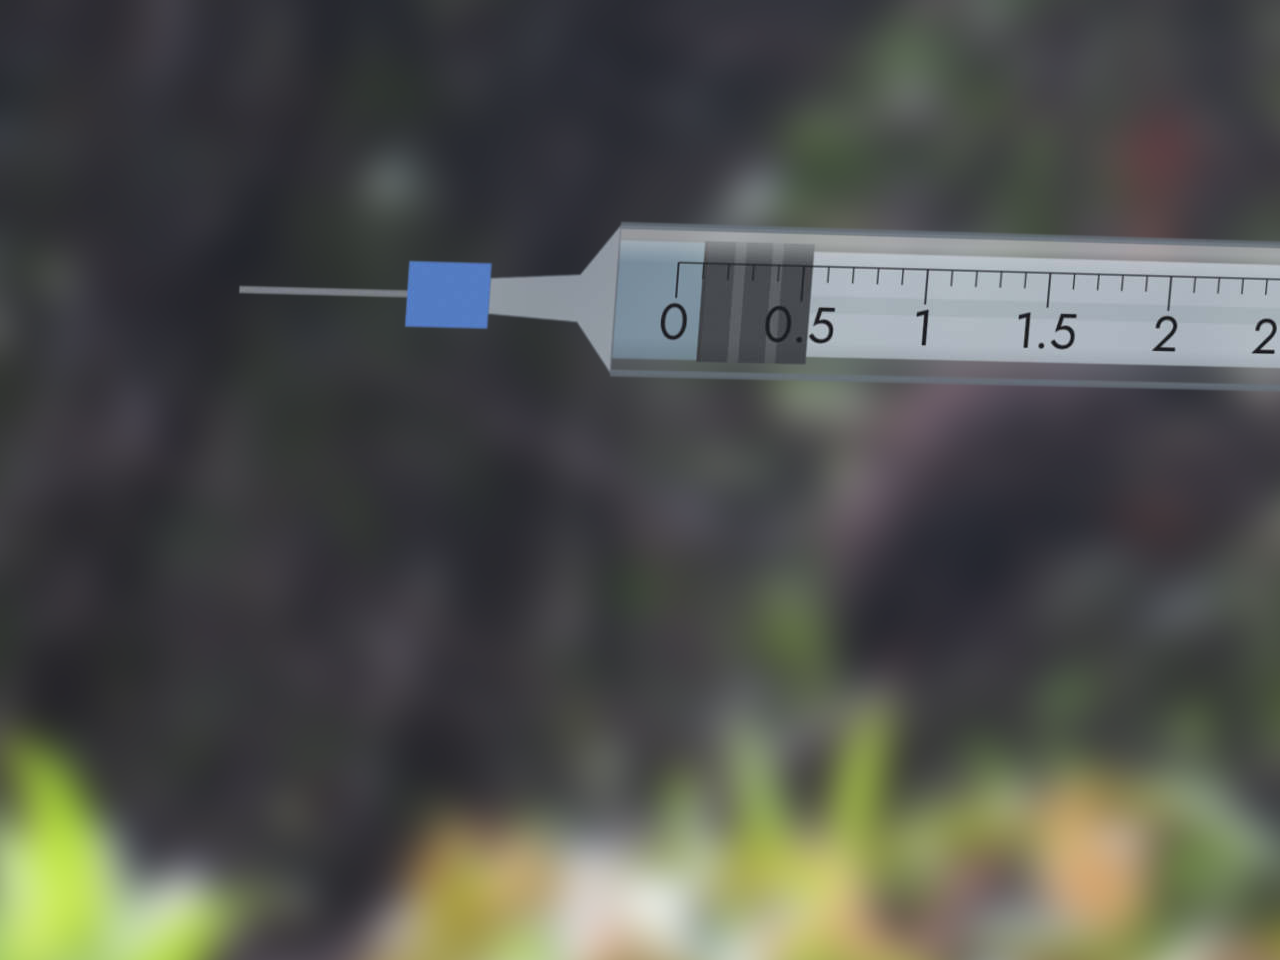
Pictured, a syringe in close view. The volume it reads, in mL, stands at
0.1 mL
